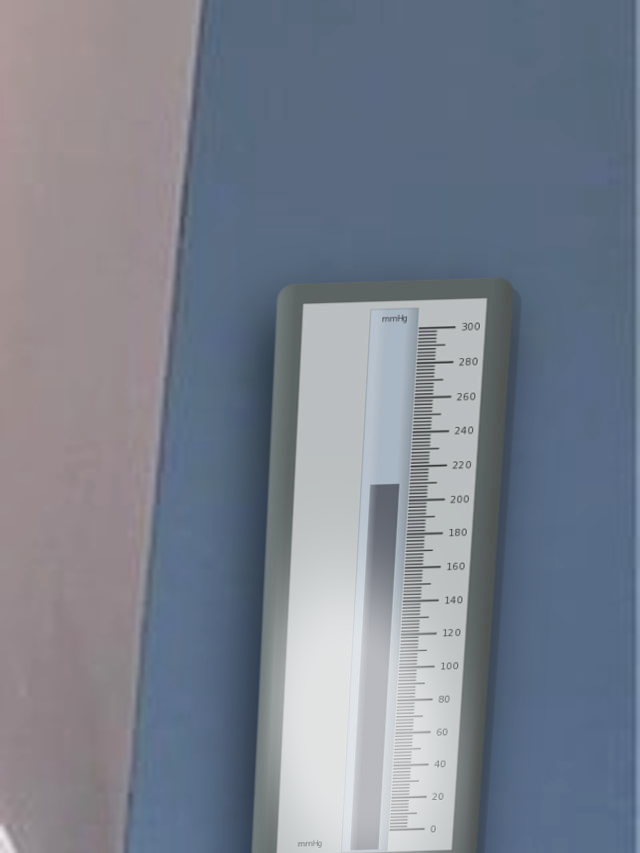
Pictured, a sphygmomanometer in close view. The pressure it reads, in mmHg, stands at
210 mmHg
